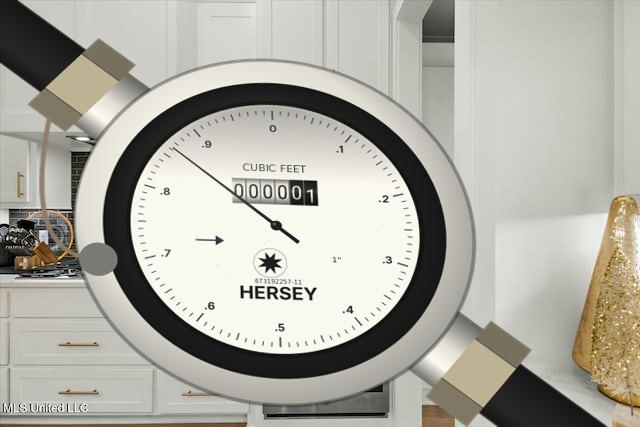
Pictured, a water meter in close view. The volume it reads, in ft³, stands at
0.86 ft³
